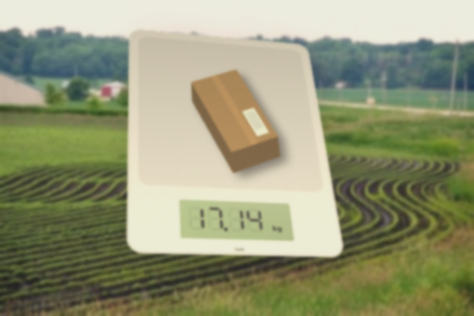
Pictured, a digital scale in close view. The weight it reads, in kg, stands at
17.14 kg
